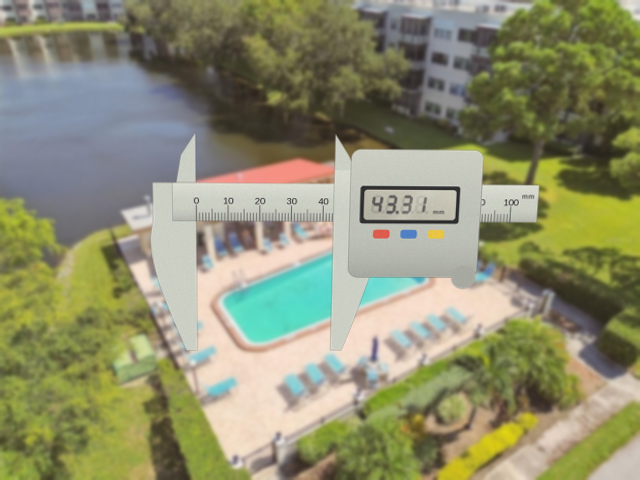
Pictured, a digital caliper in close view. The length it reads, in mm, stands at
43.31 mm
